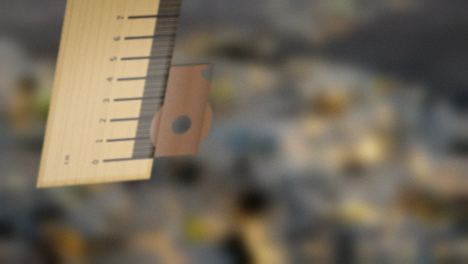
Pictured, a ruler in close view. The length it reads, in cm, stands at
4.5 cm
